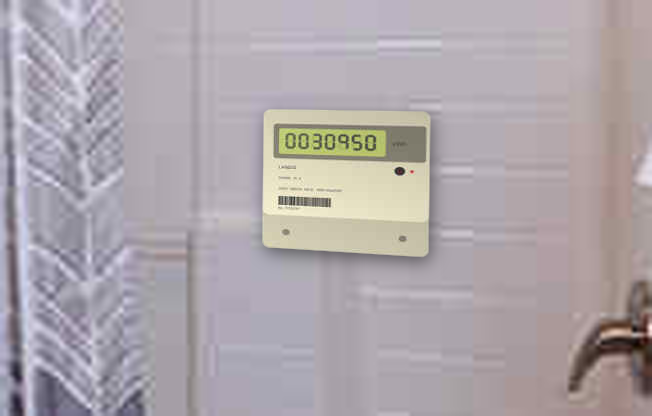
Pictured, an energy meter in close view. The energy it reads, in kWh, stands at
30950 kWh
